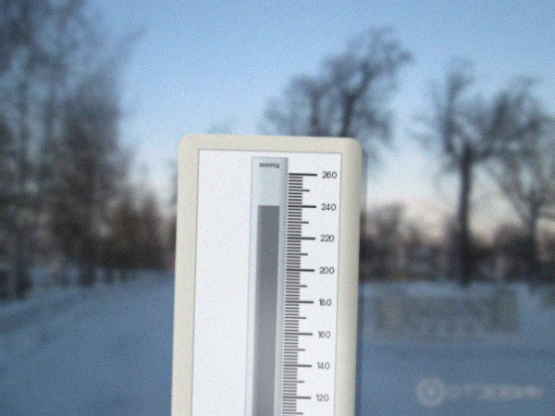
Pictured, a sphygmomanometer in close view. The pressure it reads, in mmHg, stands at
240 mmHg
